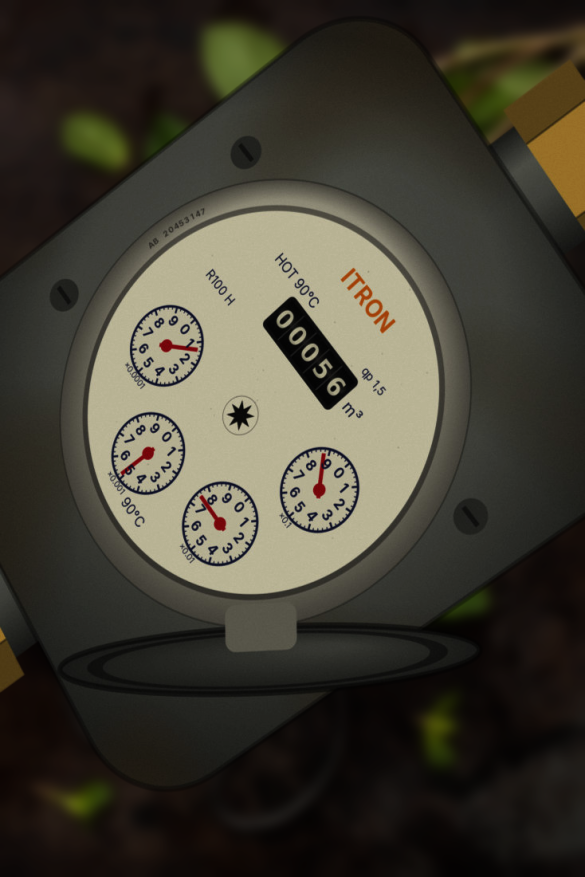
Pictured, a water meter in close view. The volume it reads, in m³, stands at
56.8751 m³
